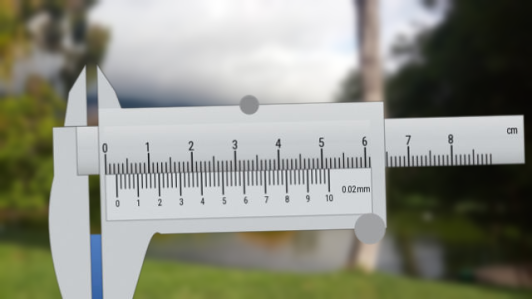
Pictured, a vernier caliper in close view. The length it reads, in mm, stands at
2.5 mm
